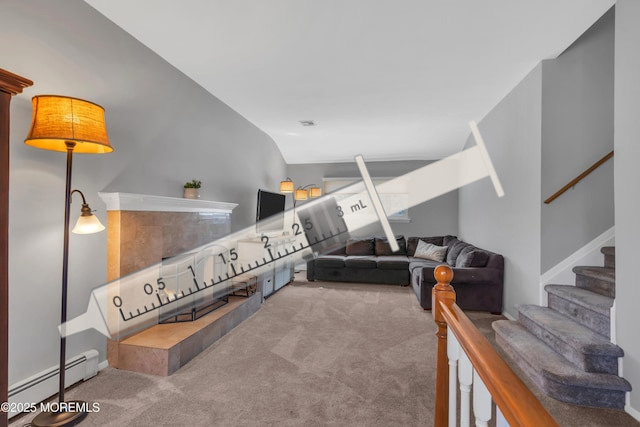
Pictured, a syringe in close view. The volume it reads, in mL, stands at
2.5 mL
